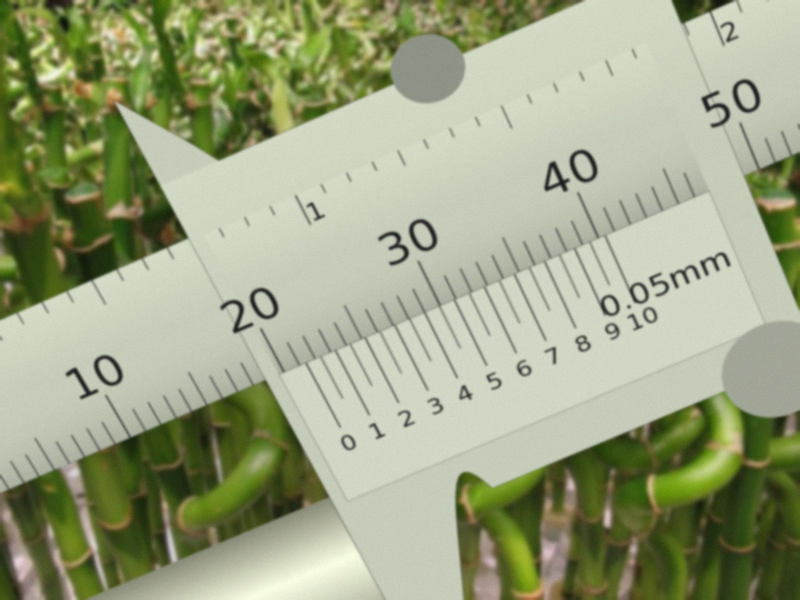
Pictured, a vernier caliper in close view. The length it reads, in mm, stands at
21.4 mm
